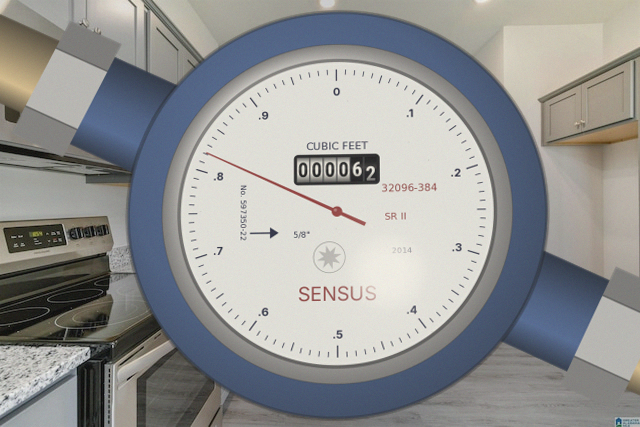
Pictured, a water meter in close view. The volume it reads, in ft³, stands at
61.82 ft³
